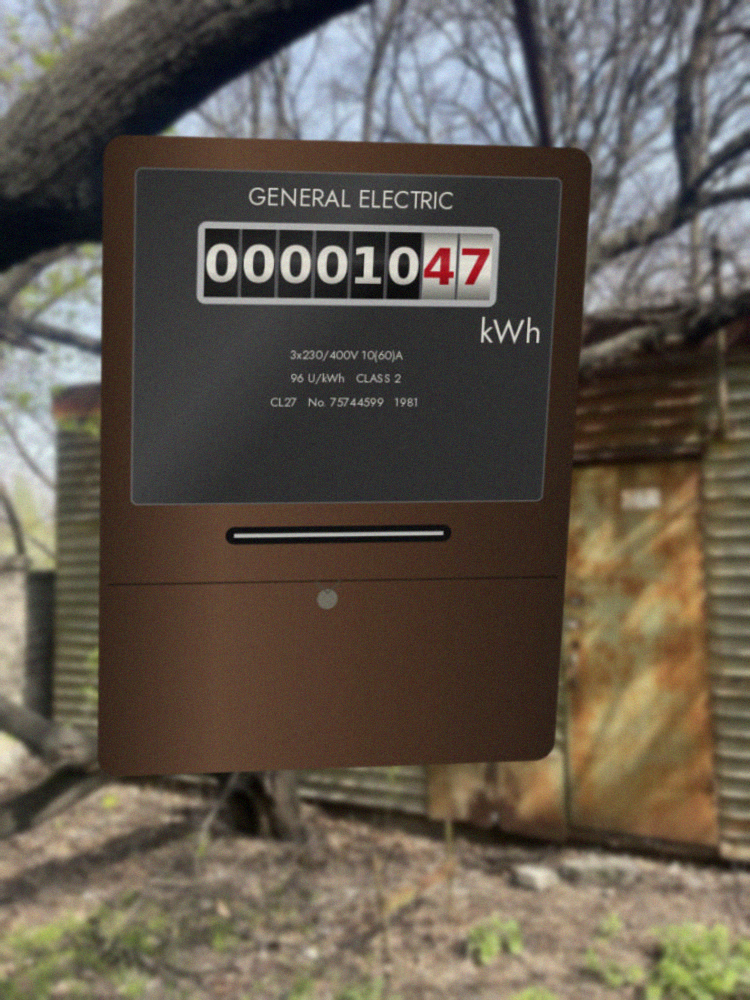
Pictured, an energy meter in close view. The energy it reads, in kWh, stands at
10.47 kWh
